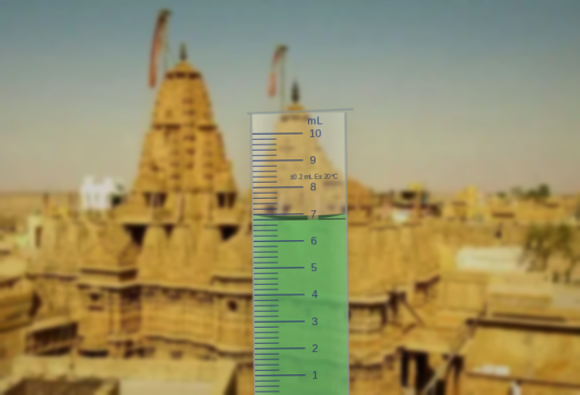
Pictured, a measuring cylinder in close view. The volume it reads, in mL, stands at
6.8 mL
